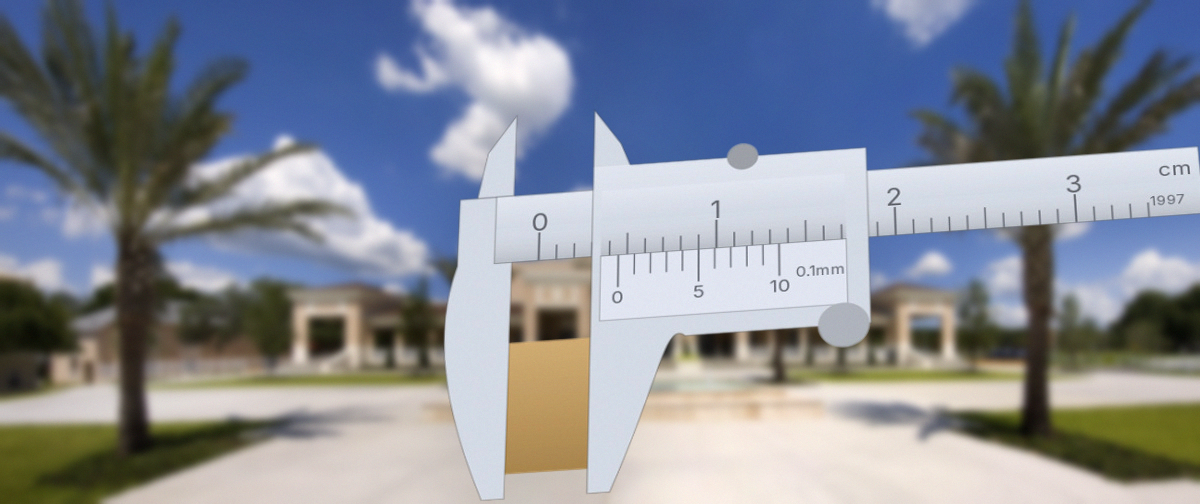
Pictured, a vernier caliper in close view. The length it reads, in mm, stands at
4.5 mm
